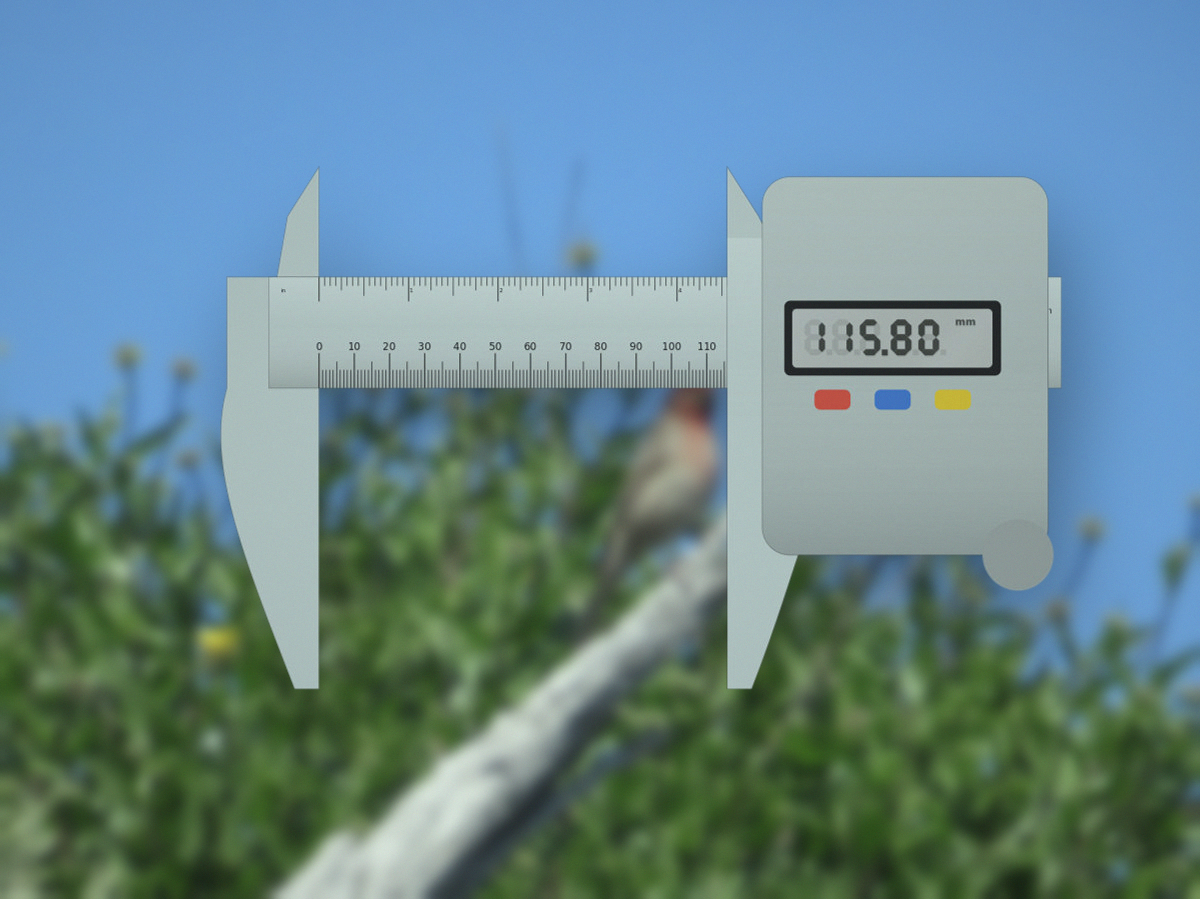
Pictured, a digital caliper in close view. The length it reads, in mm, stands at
115.80 mm
